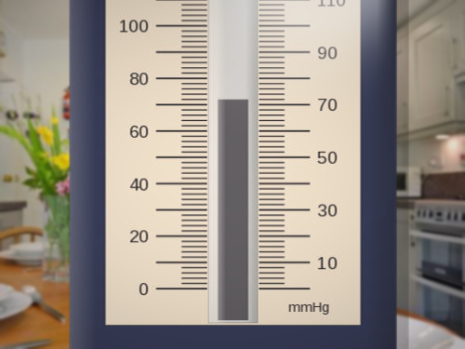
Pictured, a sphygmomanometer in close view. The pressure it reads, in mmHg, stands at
72 mmHg
